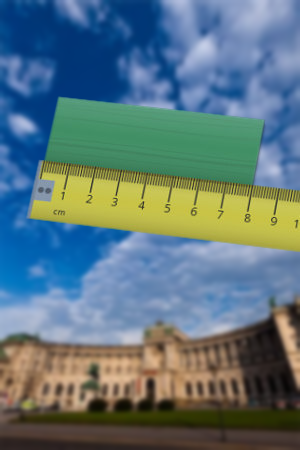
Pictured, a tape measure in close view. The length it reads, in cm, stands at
8 cm
